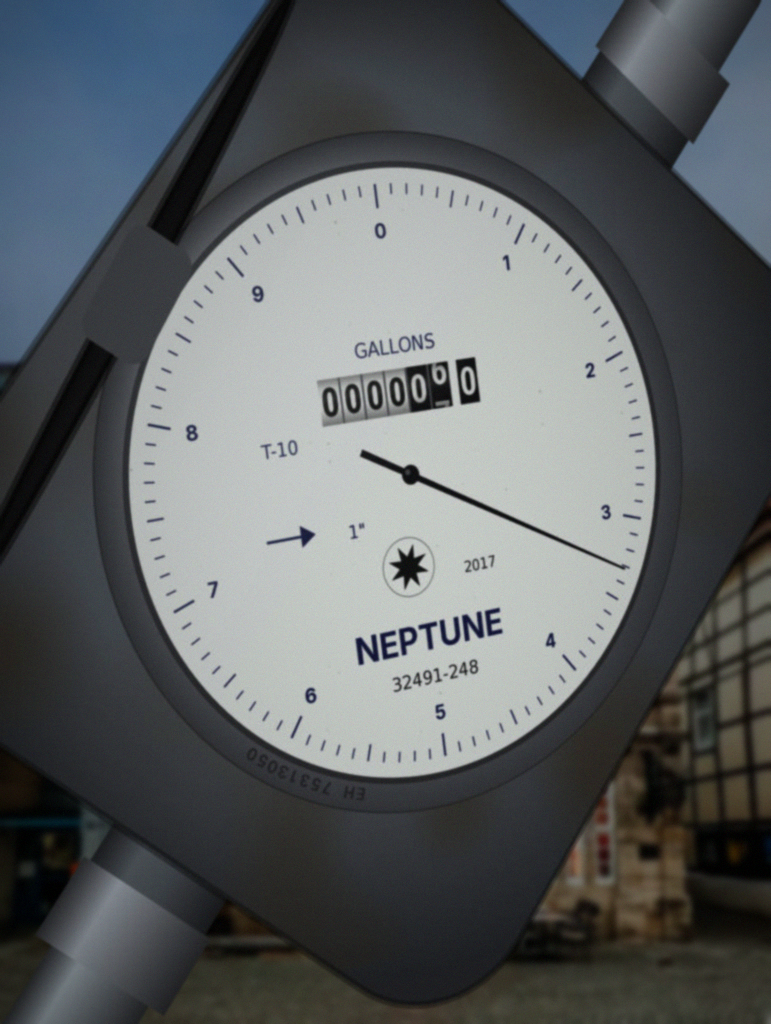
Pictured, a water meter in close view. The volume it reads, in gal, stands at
63.3 gal
